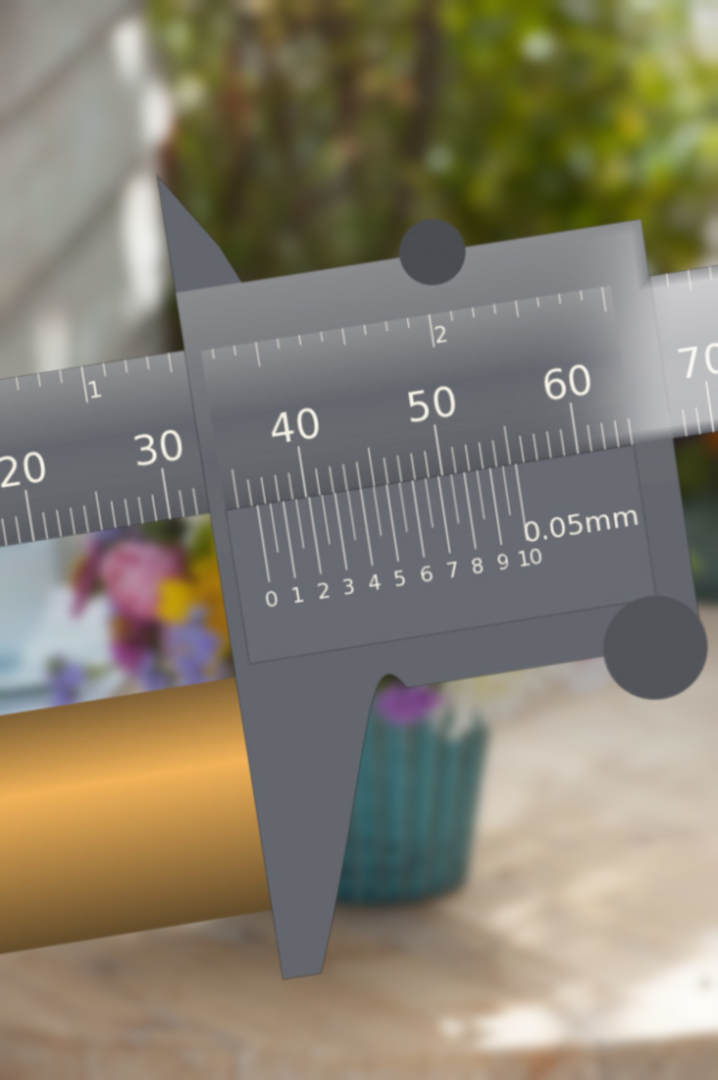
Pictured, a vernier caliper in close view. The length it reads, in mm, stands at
36.4 mm
